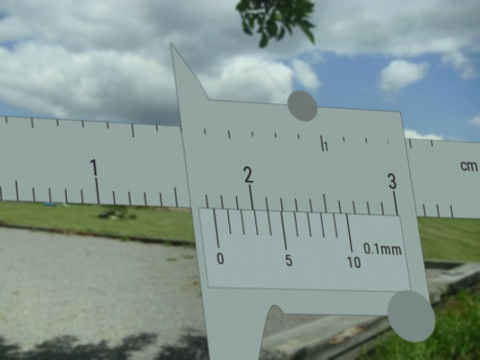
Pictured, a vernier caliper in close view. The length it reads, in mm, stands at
17.4 mm
